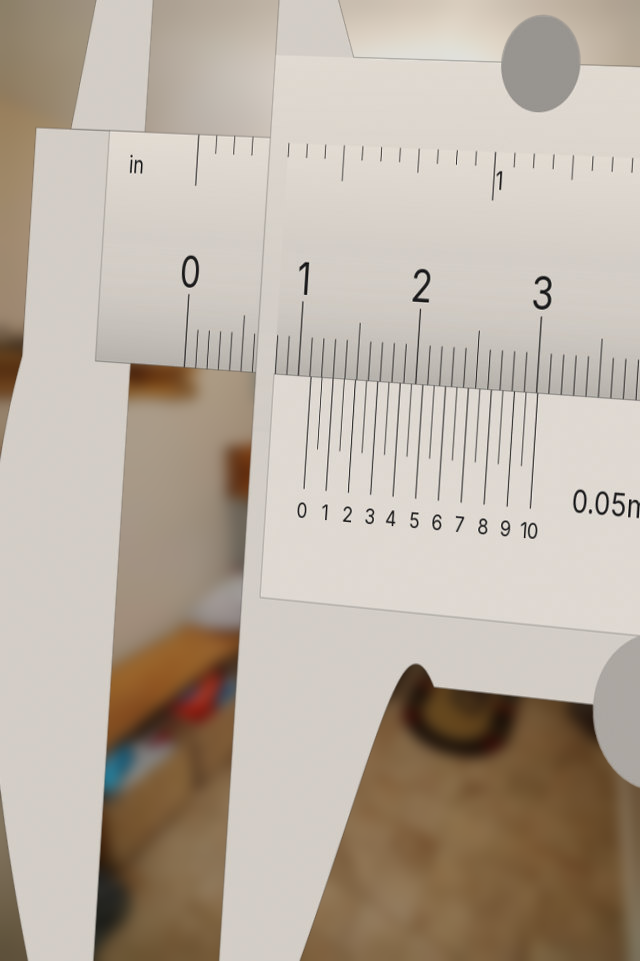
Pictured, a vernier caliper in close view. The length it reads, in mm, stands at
11.1 mm
